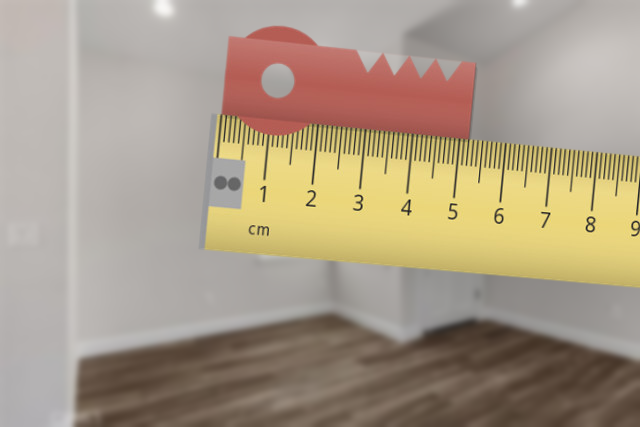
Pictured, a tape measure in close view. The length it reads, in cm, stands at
5.2 cm
